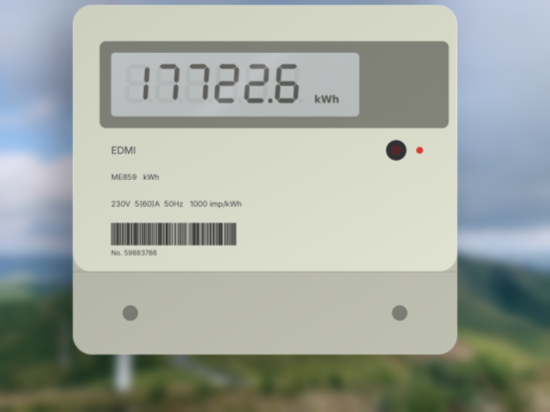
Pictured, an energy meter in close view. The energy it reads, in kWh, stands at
17722.6 kWh
